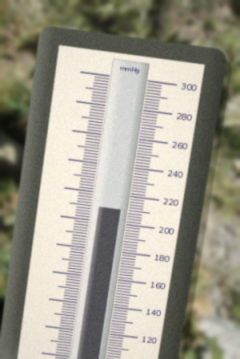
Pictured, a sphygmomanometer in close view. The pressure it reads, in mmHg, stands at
210 mmHg
